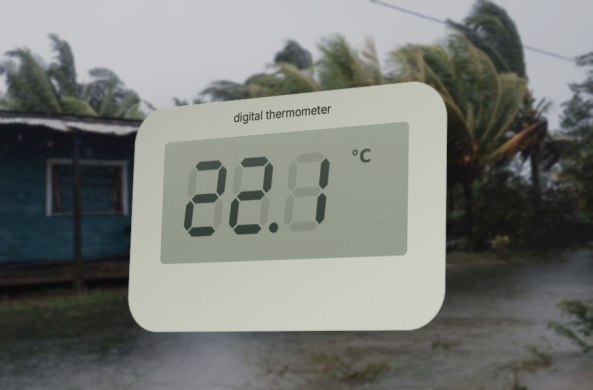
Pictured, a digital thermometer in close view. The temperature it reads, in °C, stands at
22.1 °C
